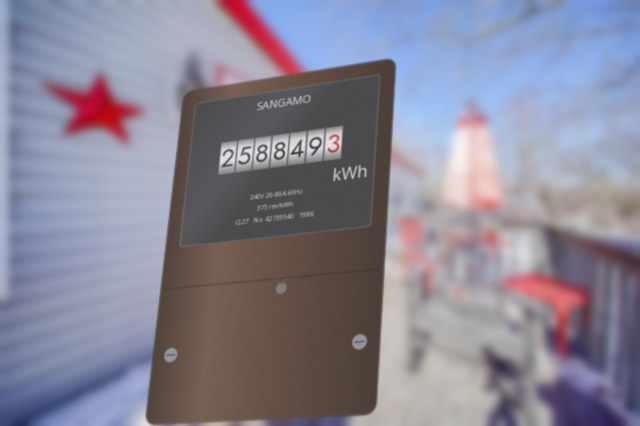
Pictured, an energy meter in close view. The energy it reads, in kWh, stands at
258849.3 kWh
